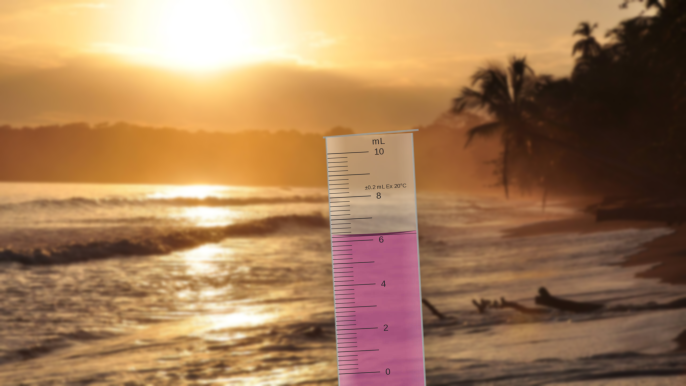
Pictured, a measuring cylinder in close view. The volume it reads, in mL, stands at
6.2 mL
